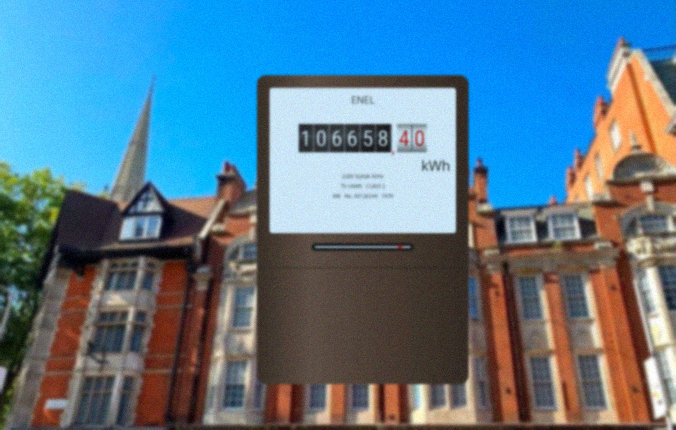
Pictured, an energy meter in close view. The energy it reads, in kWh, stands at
106658.40 kWh
